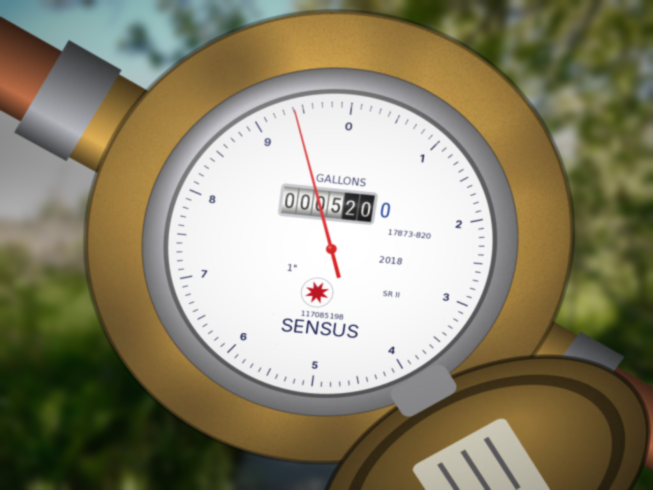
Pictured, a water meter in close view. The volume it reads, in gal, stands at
5199.4 gal
